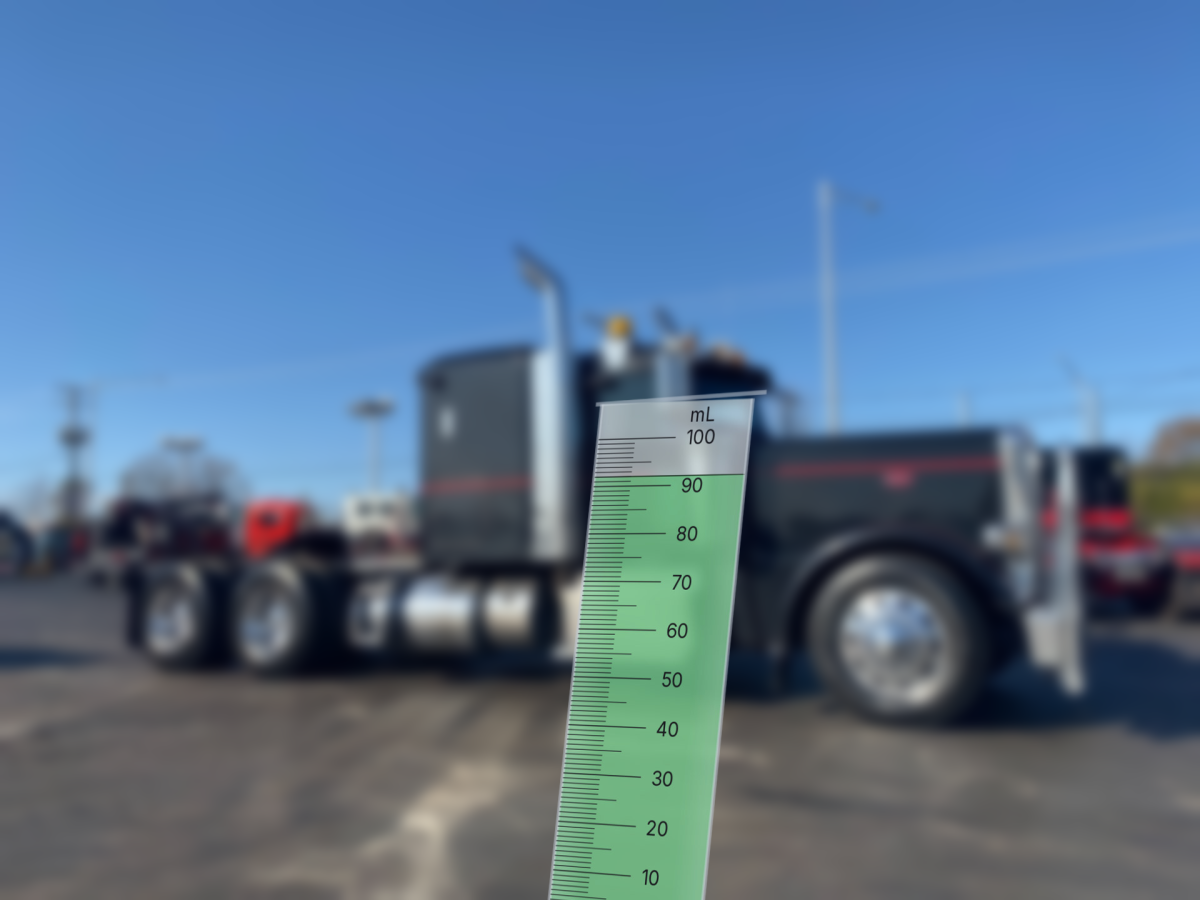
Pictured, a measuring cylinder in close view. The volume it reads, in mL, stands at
92 mL
